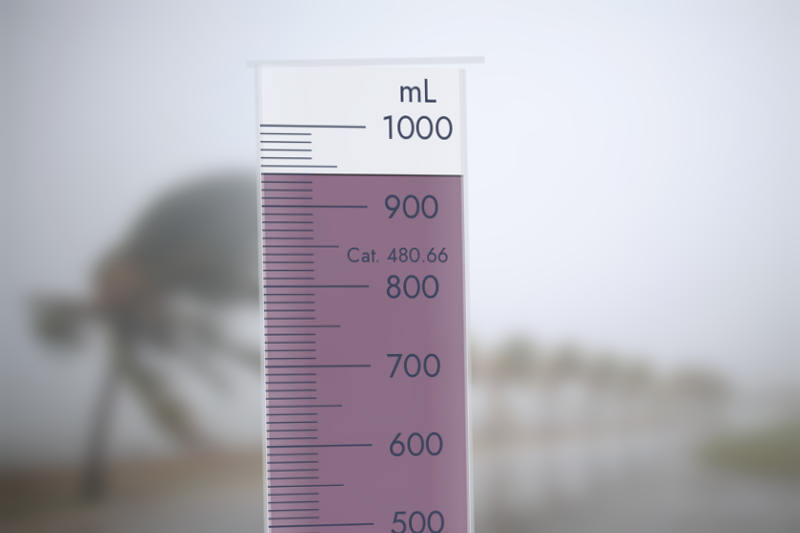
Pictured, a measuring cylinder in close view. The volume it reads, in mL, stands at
940 mL
